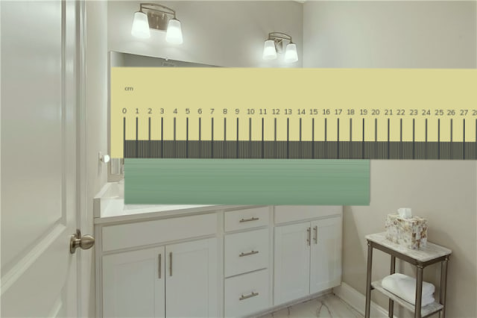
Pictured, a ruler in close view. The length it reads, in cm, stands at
19.5 cm
